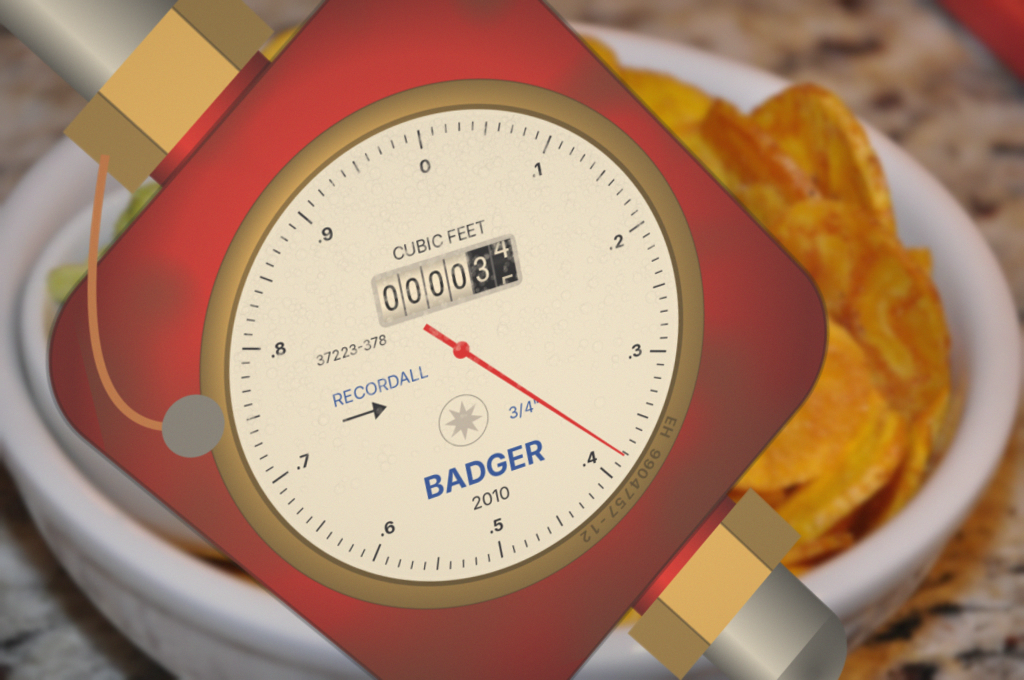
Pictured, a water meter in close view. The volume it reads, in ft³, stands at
34.38 ft³
